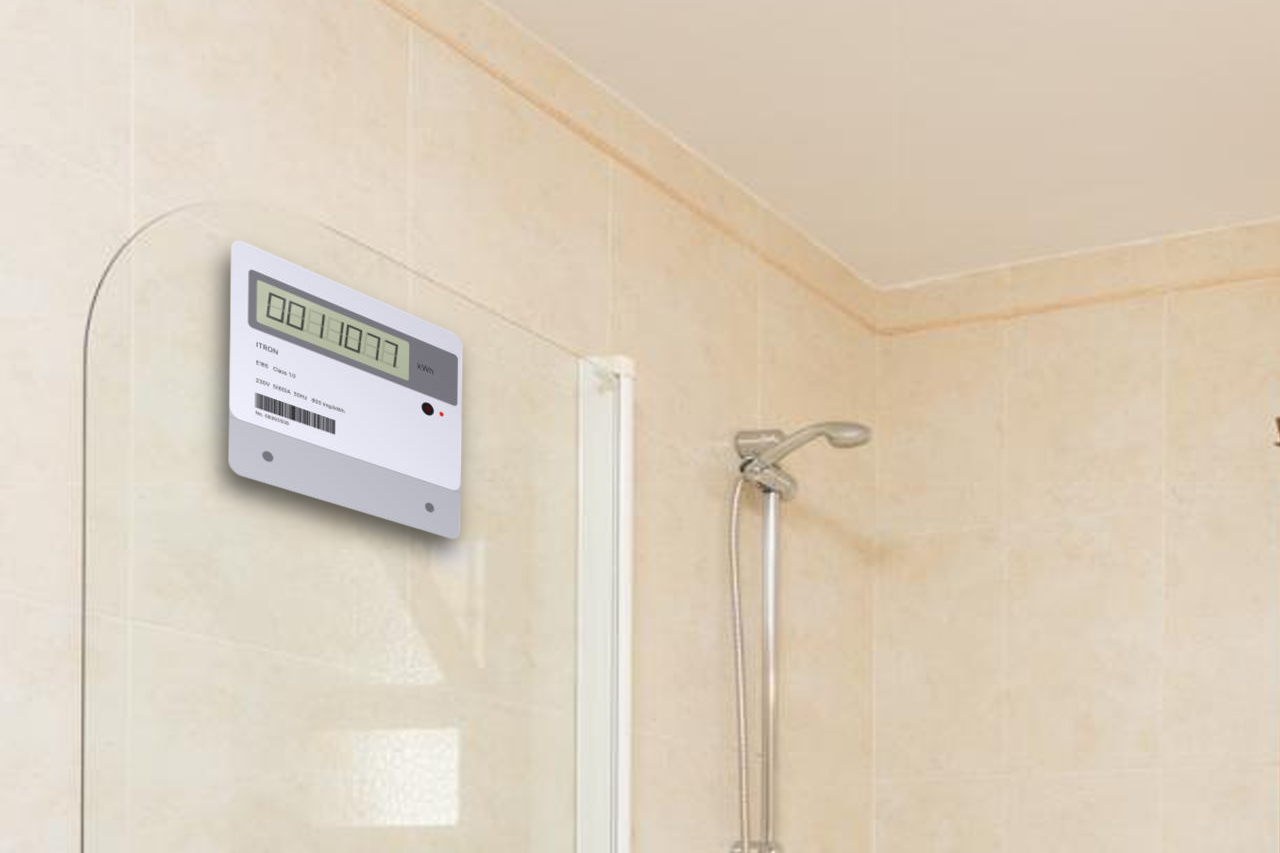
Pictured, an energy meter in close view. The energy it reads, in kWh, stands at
11077 kWh
